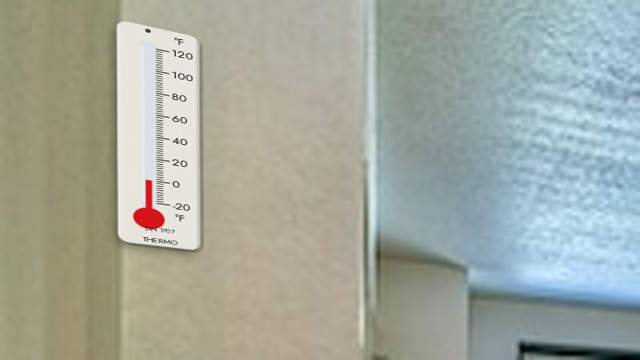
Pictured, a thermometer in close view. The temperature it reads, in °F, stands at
0 °F
